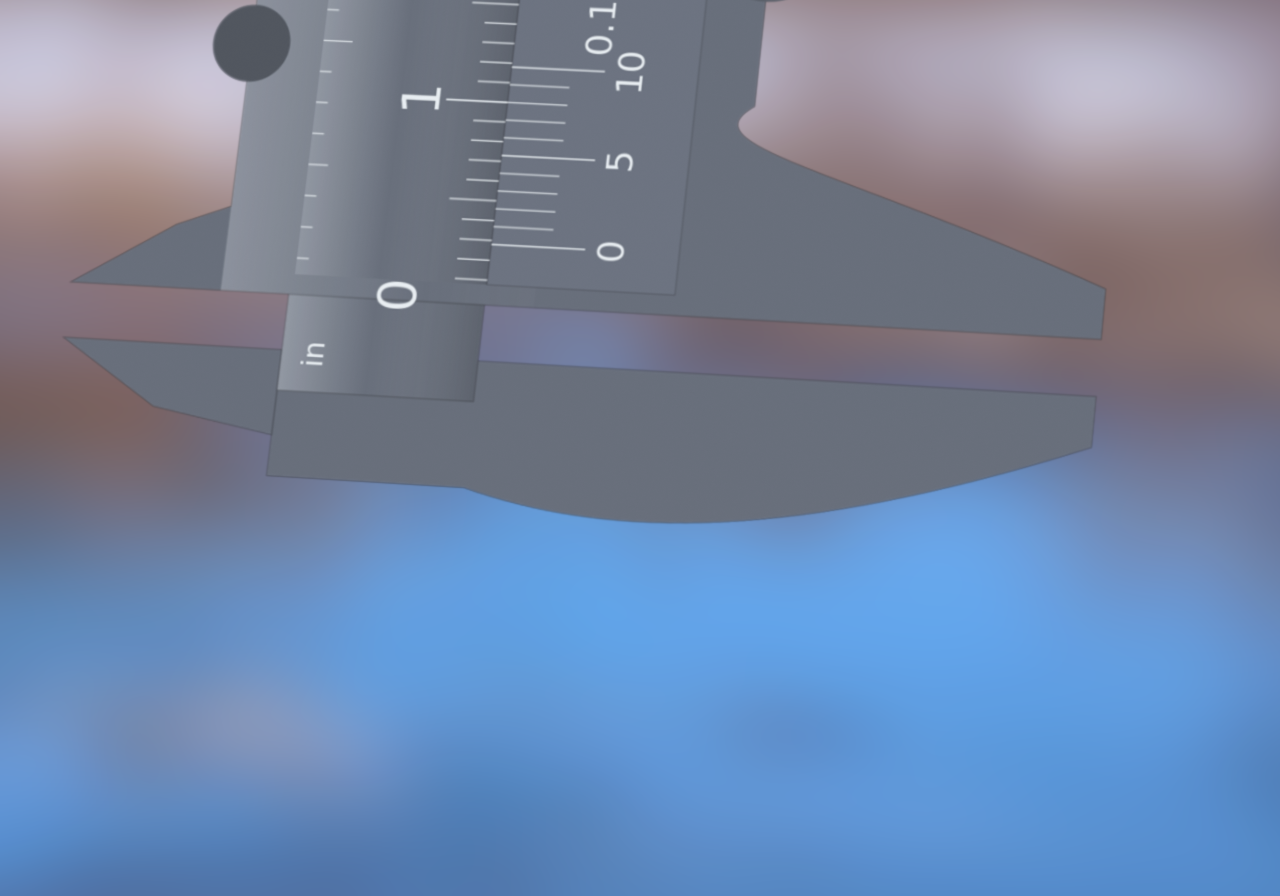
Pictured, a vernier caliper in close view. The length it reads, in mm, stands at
2.8 mm
